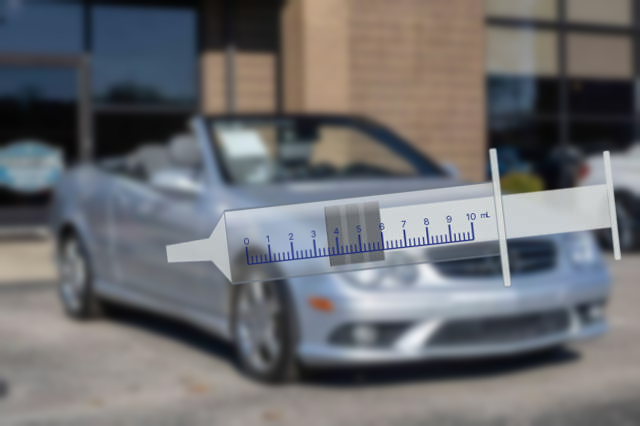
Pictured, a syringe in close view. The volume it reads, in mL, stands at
3.6 mL
